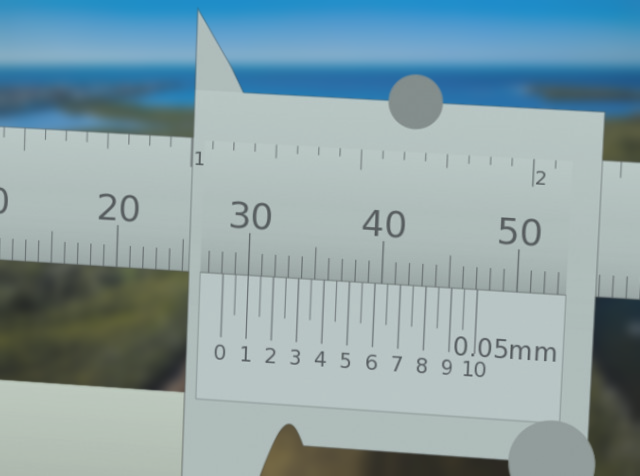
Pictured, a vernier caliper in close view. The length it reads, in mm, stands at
28.1 mm
